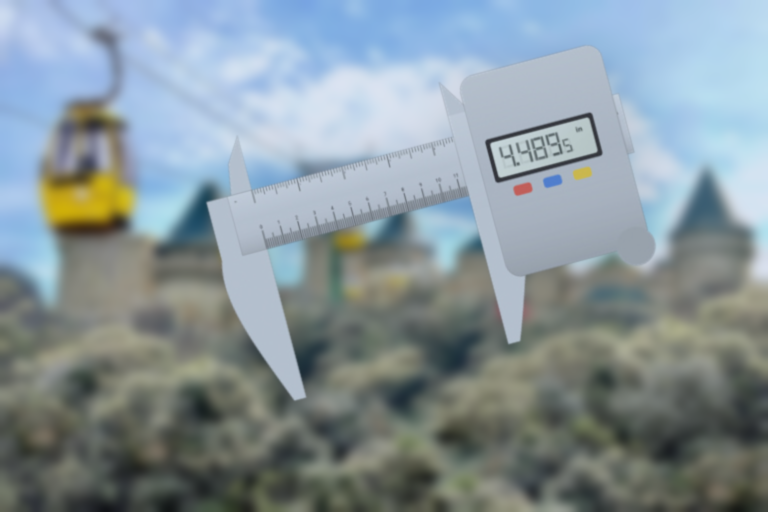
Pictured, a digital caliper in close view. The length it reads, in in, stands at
4.4895 in
